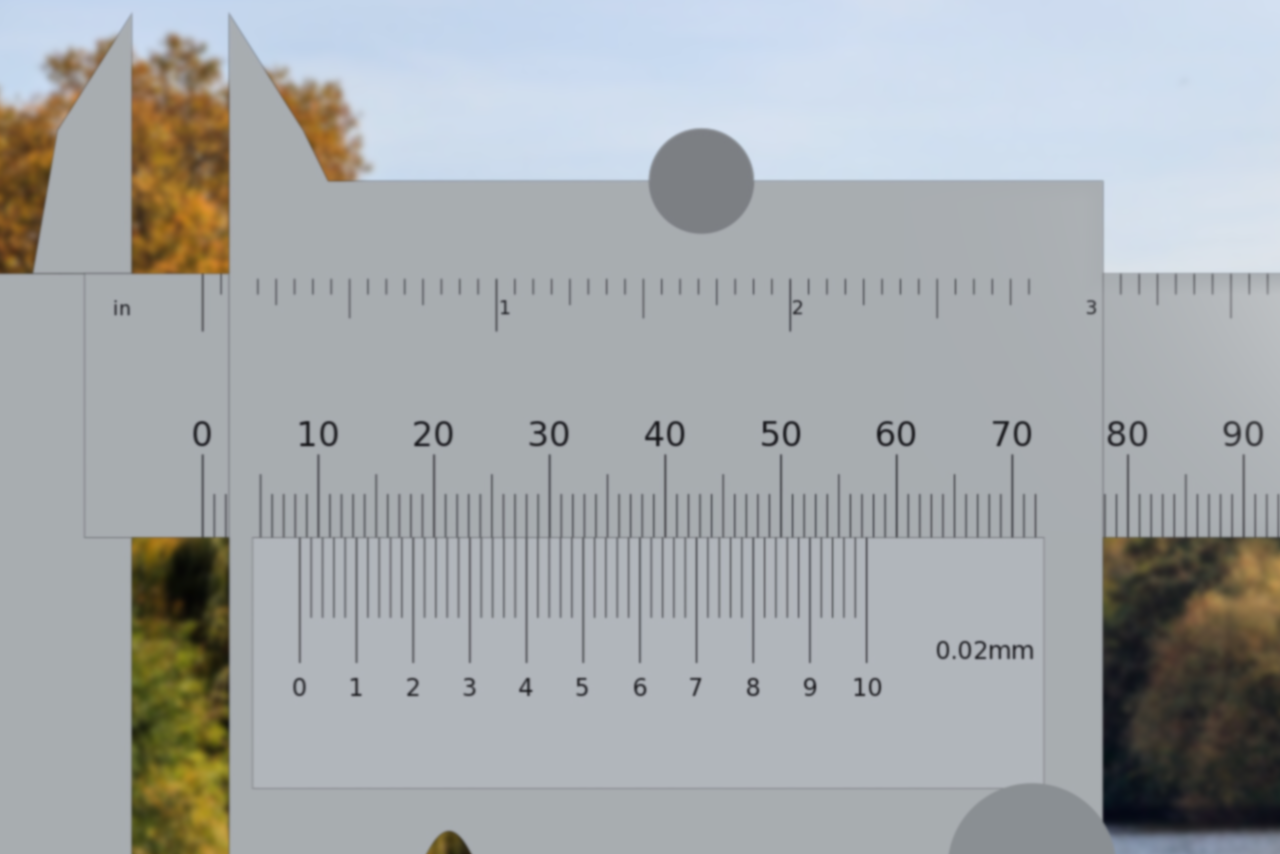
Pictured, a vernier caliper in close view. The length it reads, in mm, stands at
8.4 mm
